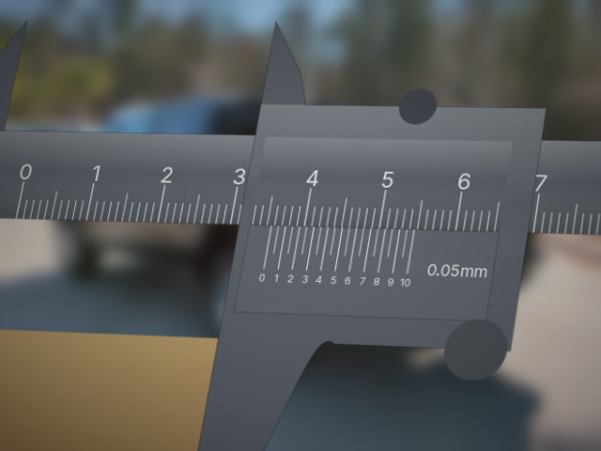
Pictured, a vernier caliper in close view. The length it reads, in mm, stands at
35.6 mm
